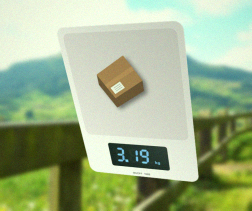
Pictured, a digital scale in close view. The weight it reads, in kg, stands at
3.19 kg
